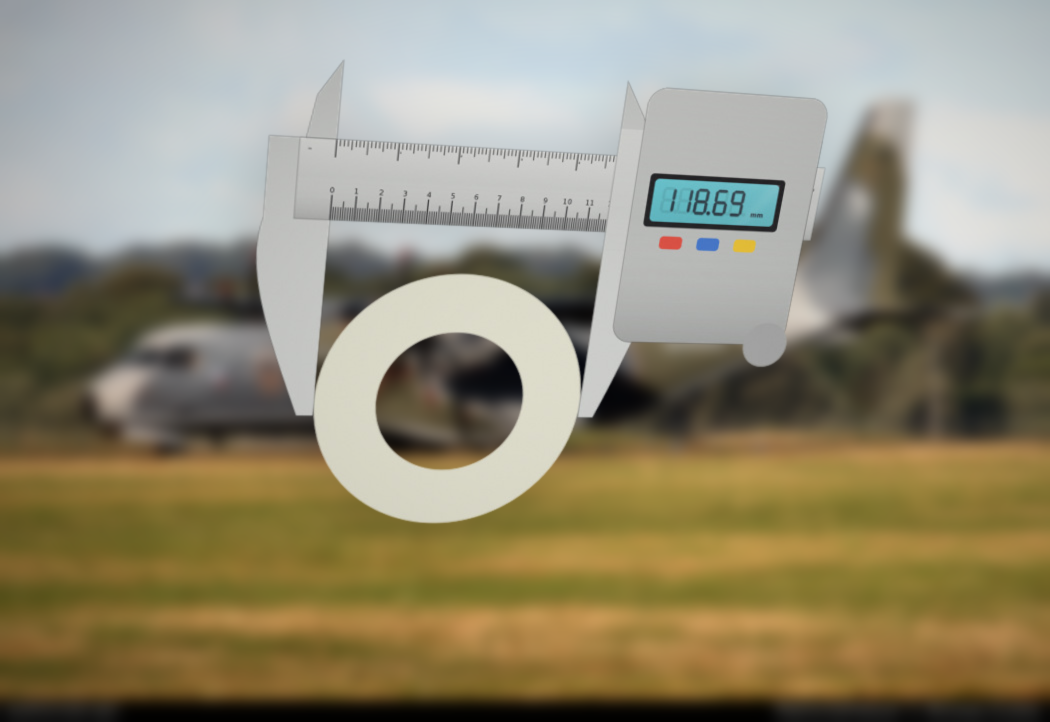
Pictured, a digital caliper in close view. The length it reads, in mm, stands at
118.69 mm
